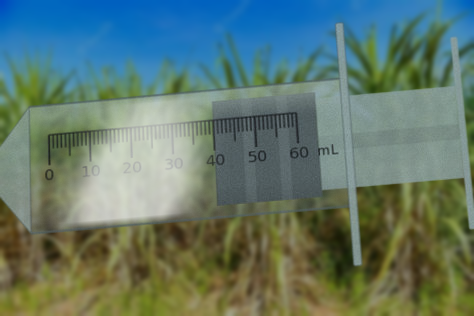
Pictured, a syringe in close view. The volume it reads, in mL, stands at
40 mL
